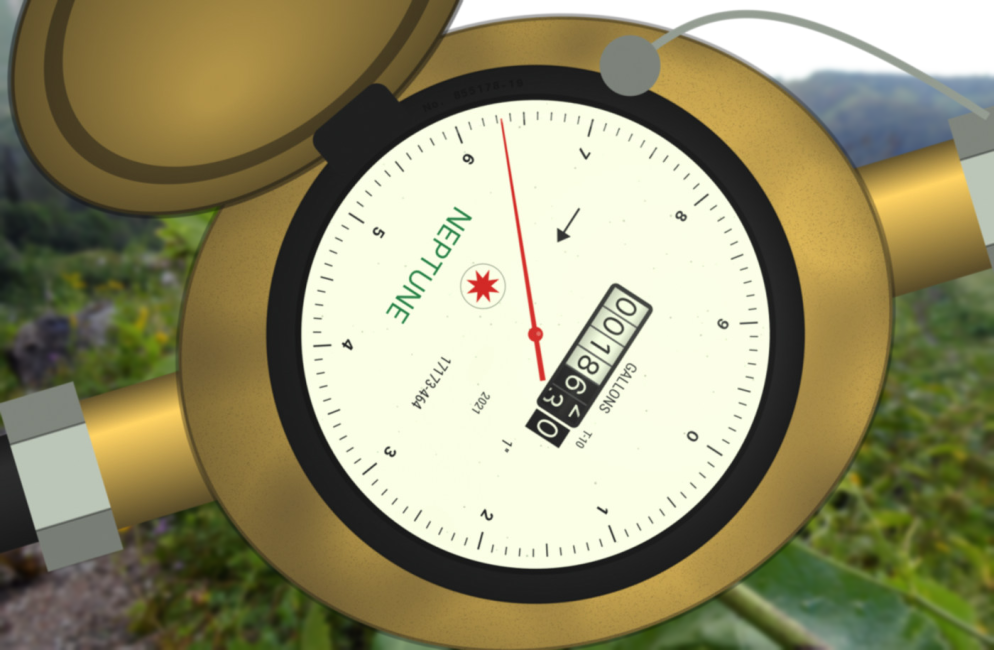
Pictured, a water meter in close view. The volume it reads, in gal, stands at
18626.3 gal
